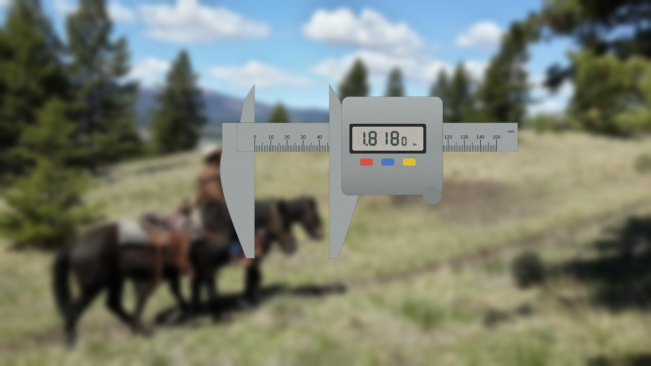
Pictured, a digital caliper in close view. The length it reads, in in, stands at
1.8180 in
